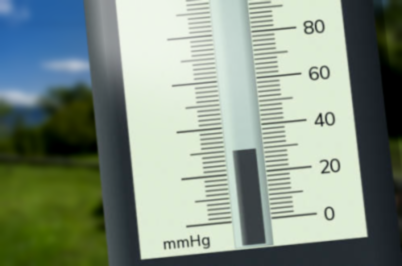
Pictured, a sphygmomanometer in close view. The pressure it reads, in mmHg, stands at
30 mmHg
